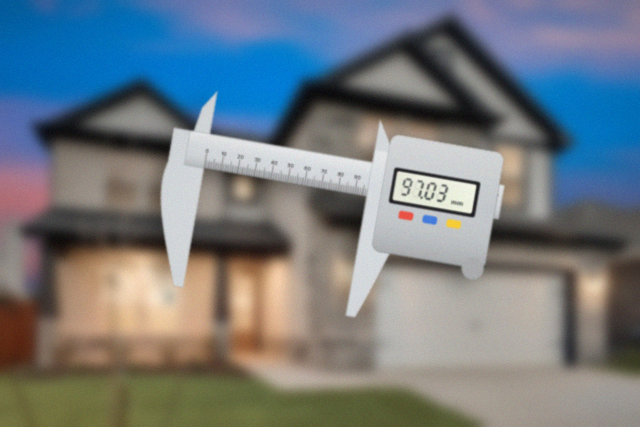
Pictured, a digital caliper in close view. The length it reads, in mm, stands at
97.03 mm
